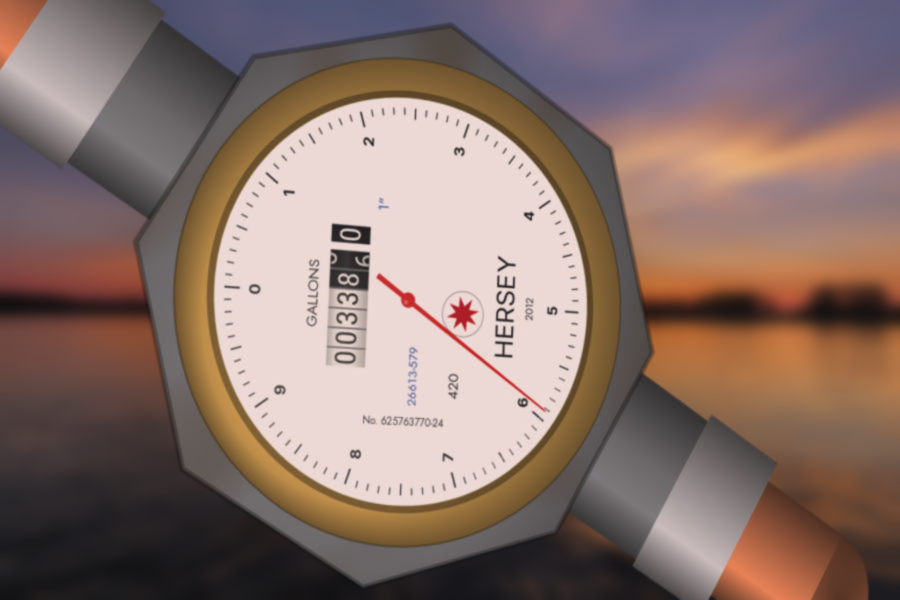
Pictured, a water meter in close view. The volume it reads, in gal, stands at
33855.9 gal
